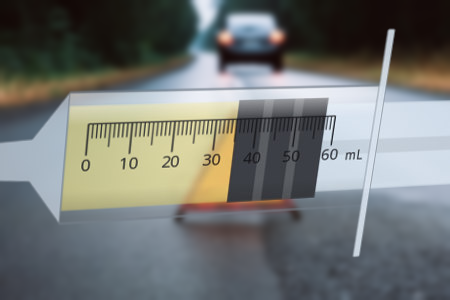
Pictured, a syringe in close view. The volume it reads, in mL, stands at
35 mL
